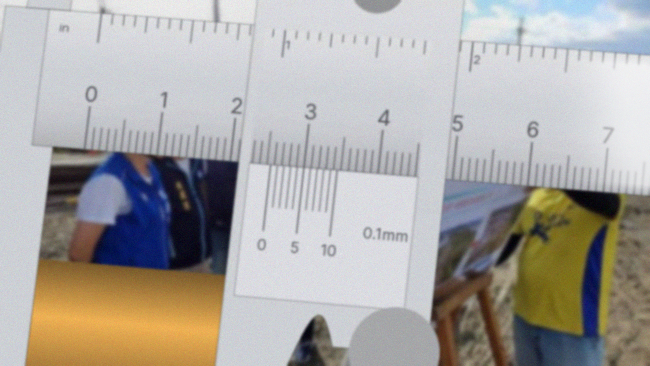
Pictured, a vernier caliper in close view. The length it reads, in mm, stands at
25.5 mm
